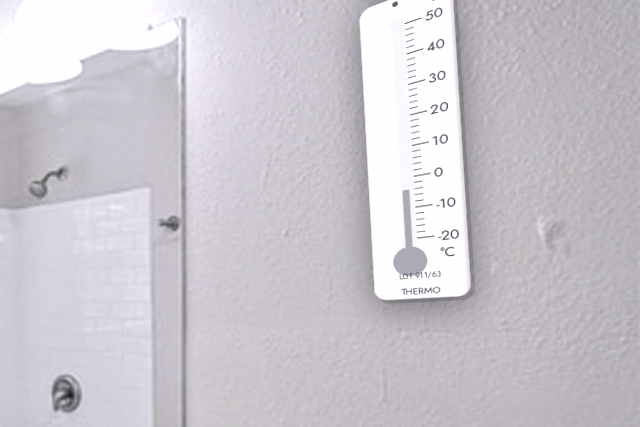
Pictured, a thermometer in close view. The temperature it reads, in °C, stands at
-4 °C
